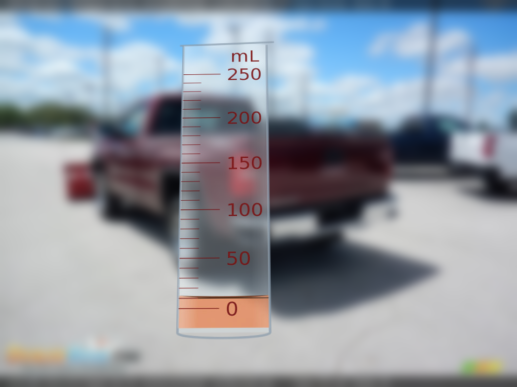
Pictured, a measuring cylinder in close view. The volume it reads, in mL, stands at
10 mL
